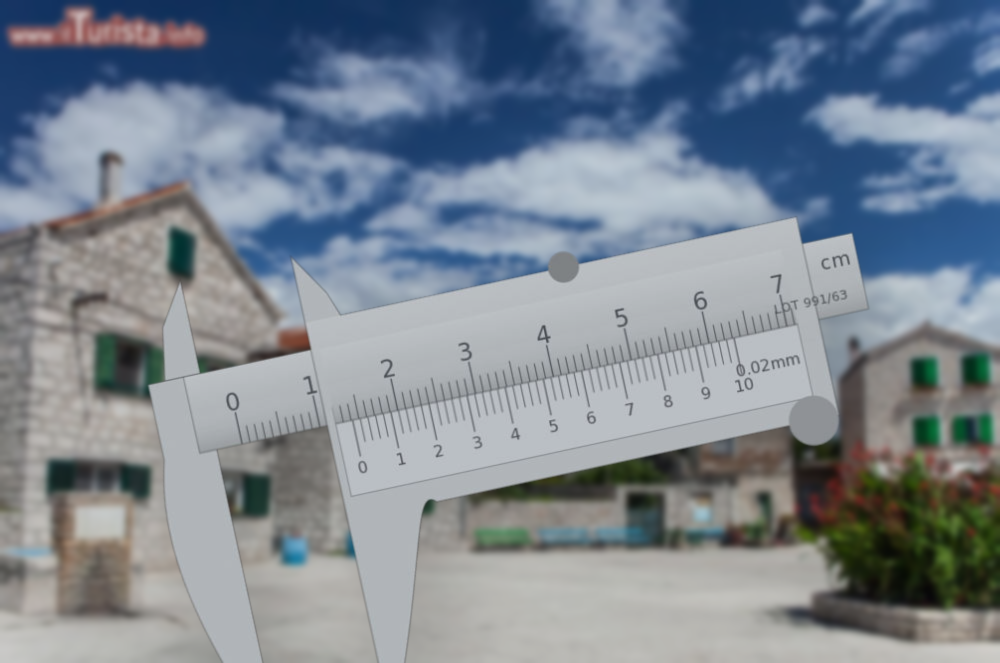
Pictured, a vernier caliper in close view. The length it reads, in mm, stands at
14.2 mm
